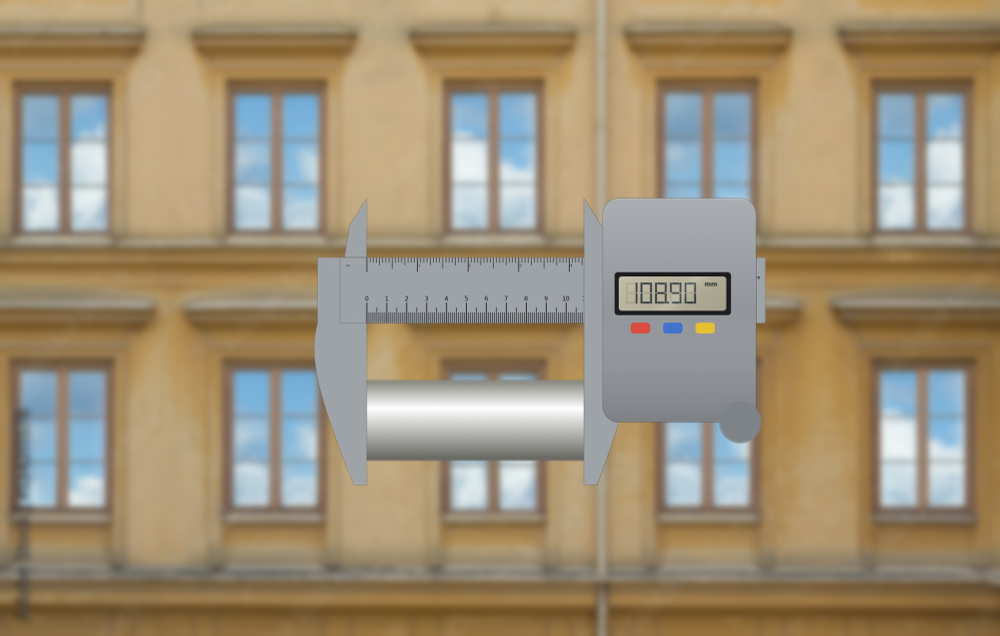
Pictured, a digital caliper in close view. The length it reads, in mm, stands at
108.90 mm
